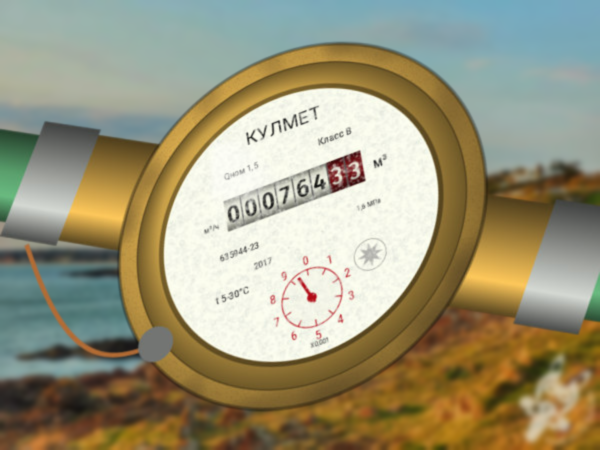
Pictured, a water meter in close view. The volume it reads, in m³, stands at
764.329 m³
